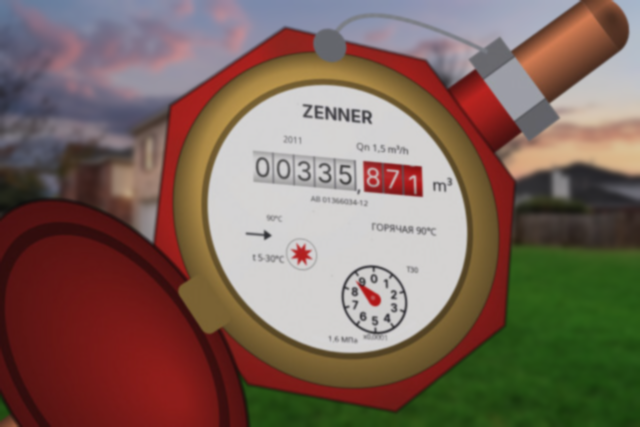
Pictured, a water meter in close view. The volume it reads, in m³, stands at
335.8708 m³
